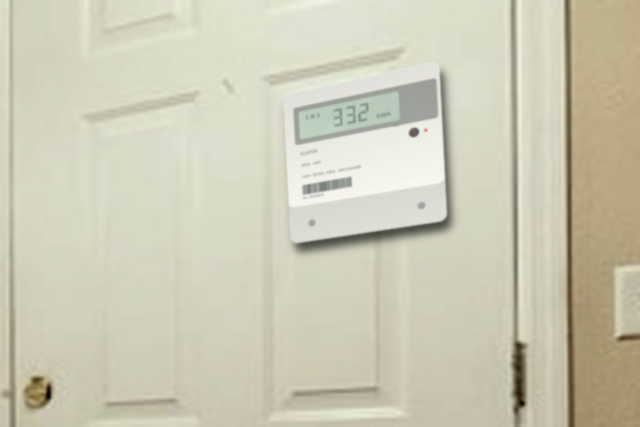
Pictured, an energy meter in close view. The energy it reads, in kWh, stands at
332 kWh
